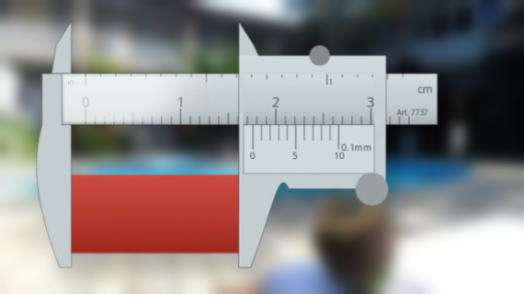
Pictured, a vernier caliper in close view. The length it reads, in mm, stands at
17.6 mm
